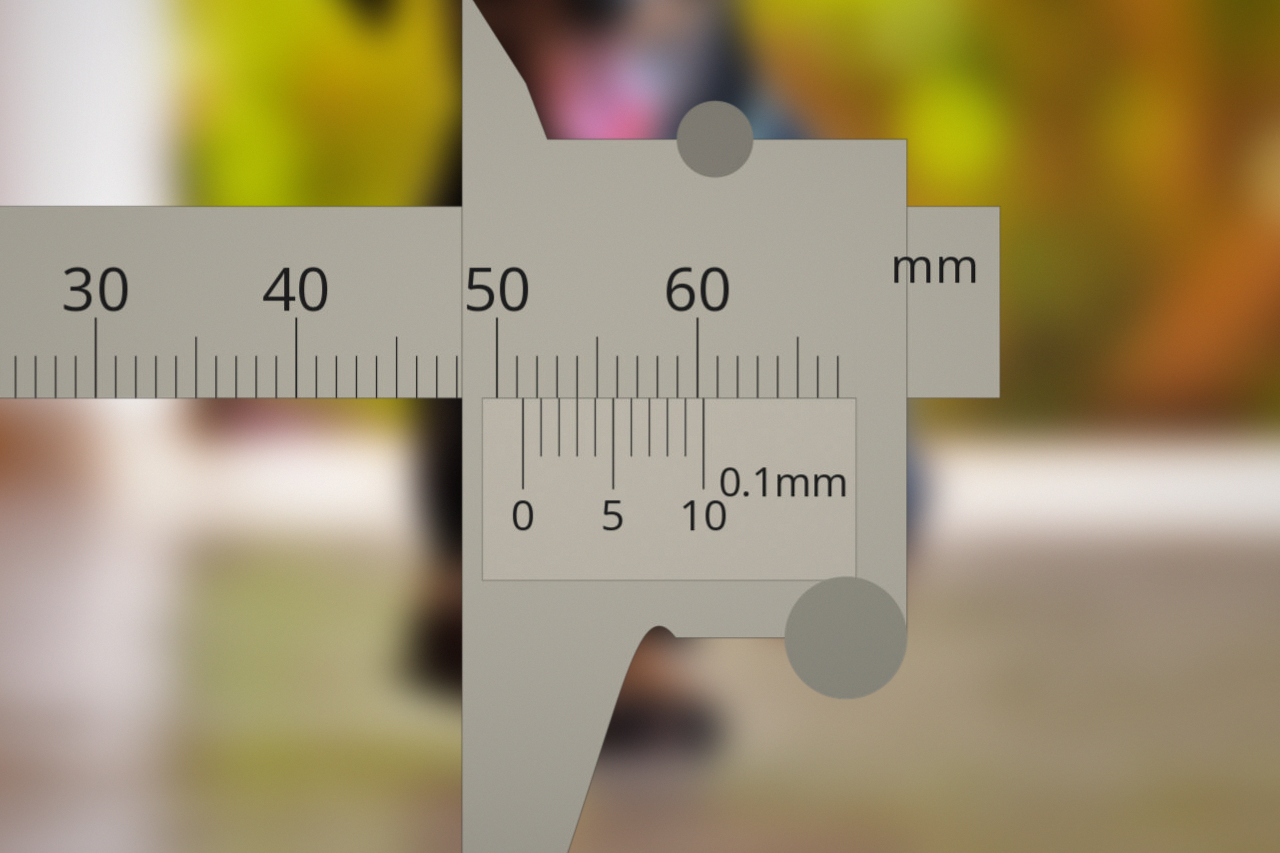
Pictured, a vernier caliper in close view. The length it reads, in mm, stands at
51.3 mm
